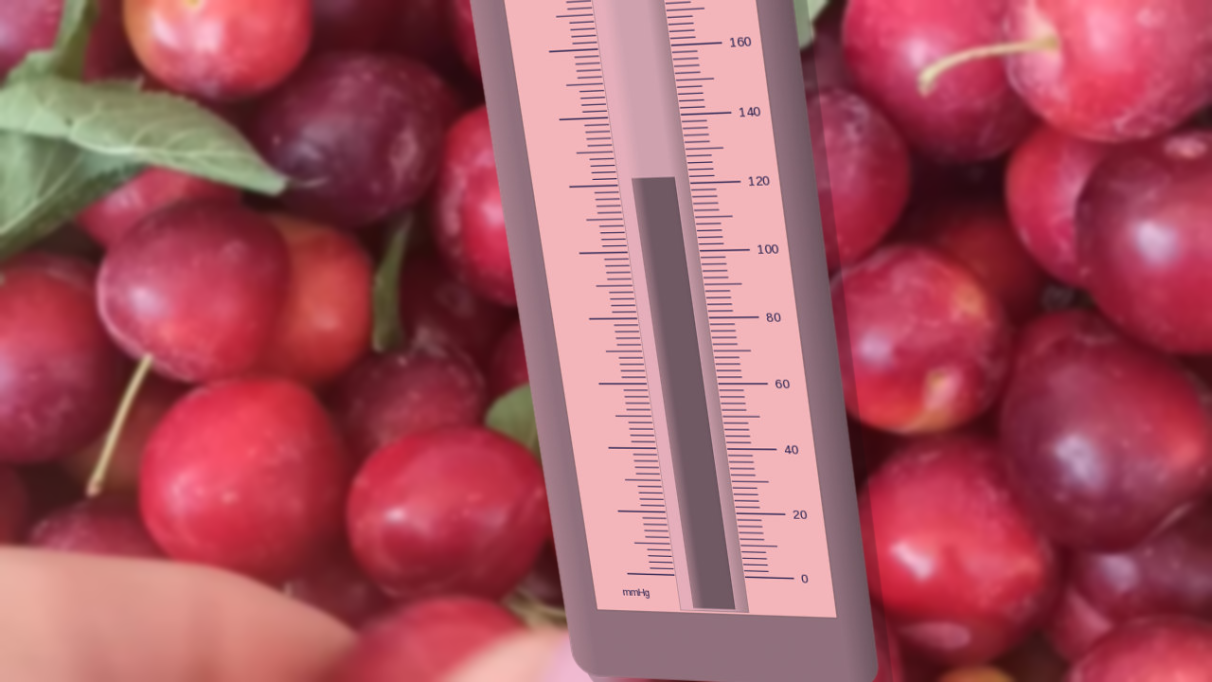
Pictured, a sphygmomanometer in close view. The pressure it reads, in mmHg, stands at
122 mmHg
